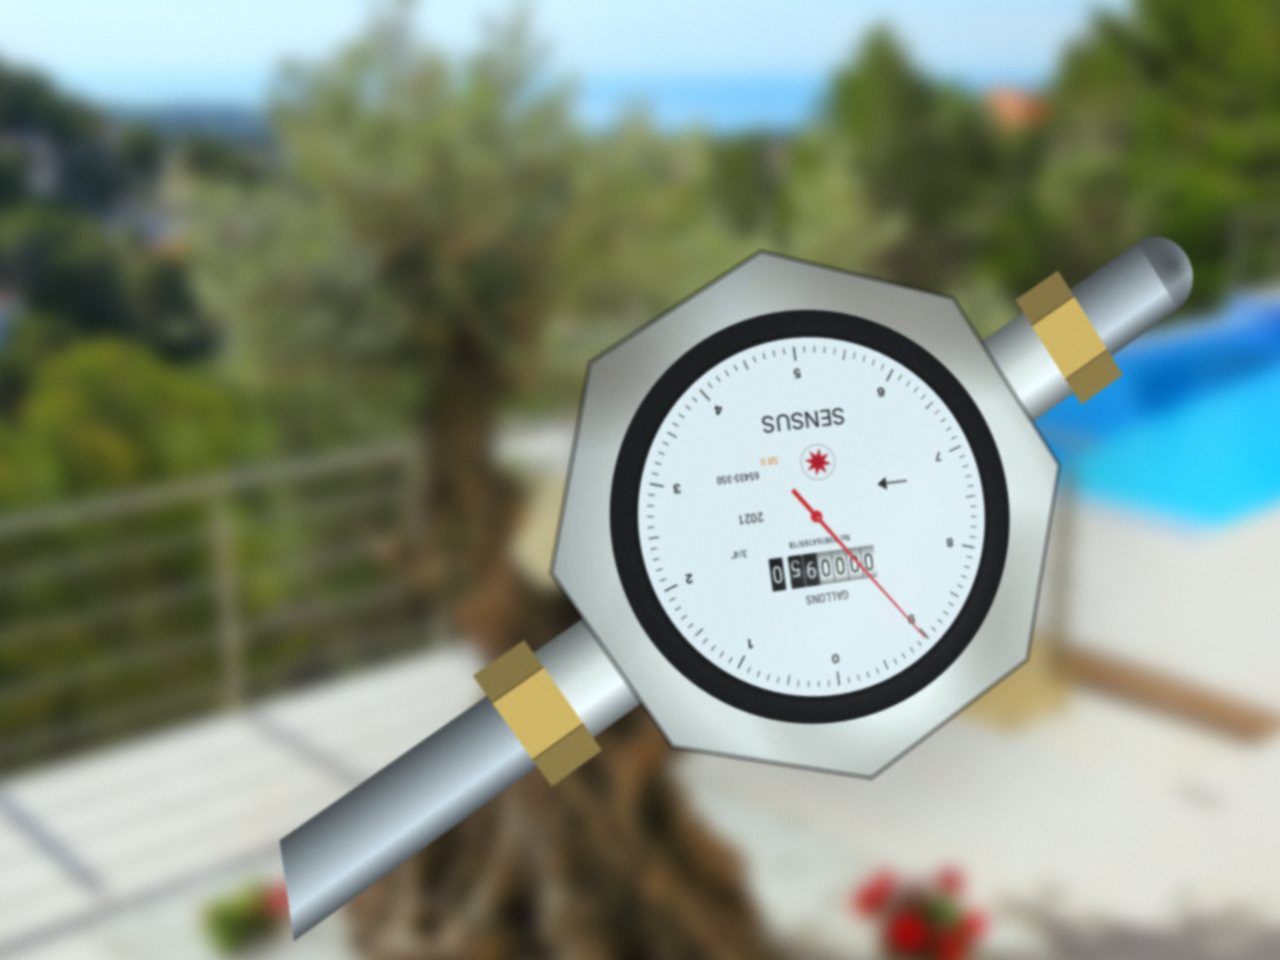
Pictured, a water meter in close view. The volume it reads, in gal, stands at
949.0 gal
